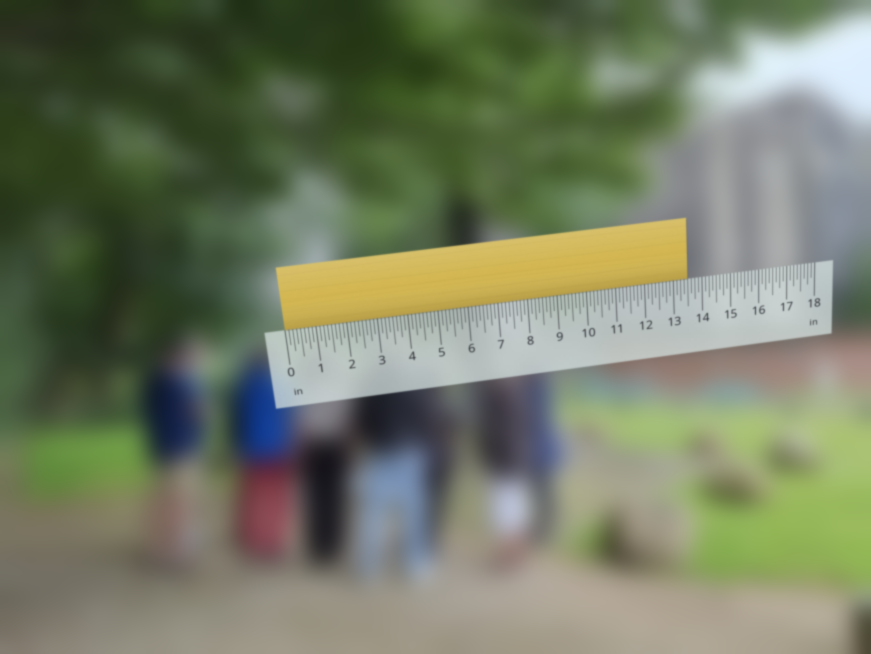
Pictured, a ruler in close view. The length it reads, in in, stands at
13.5 in
